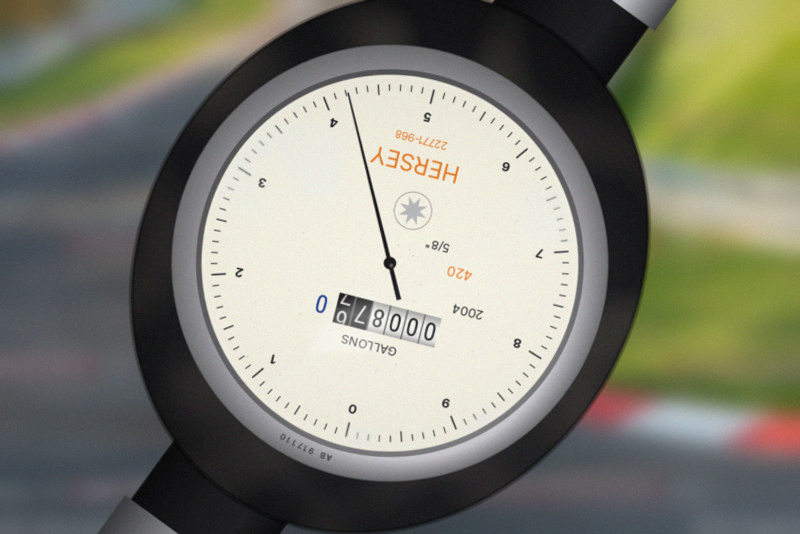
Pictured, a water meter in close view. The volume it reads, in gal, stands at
8764.2 gal
